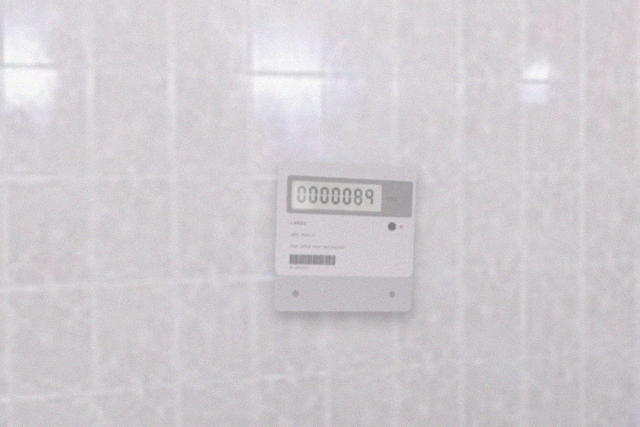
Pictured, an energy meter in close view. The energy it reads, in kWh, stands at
89 kWh
